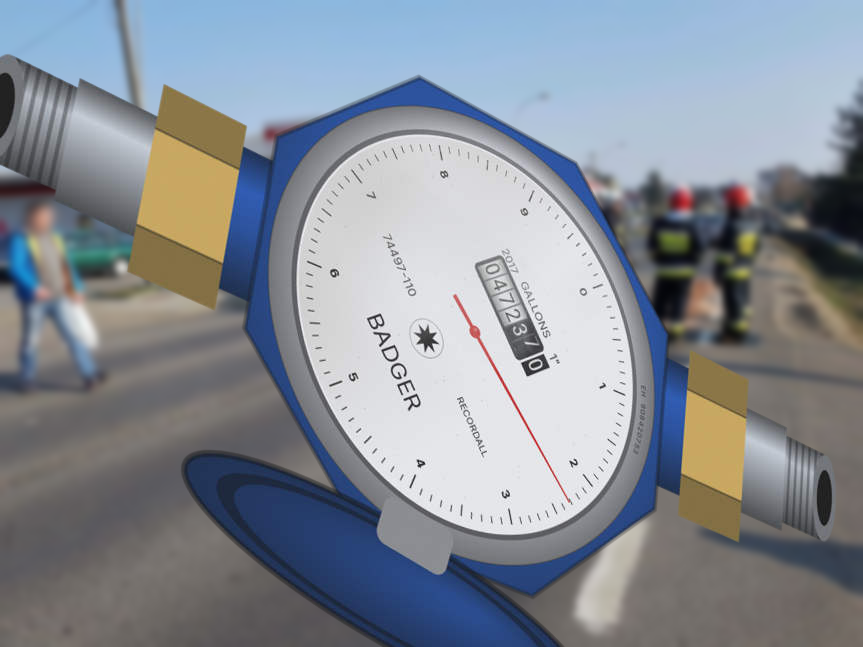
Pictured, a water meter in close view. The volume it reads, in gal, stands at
472372.3 gal
